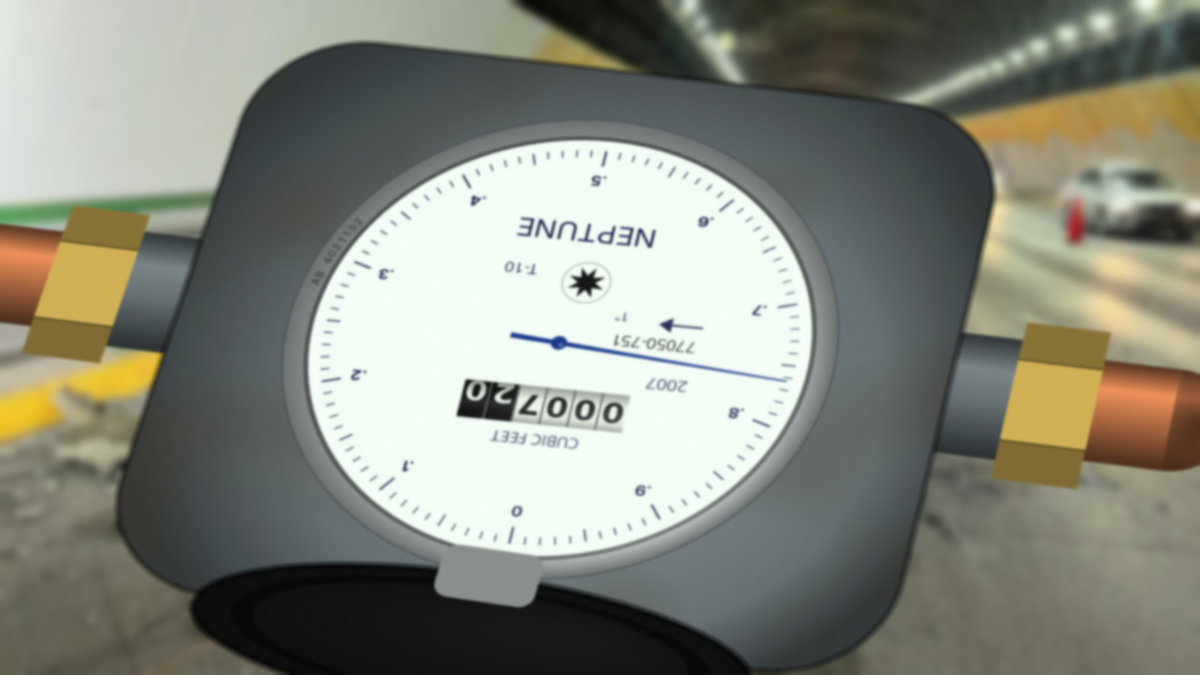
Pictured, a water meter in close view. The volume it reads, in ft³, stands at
719.76 ft³
